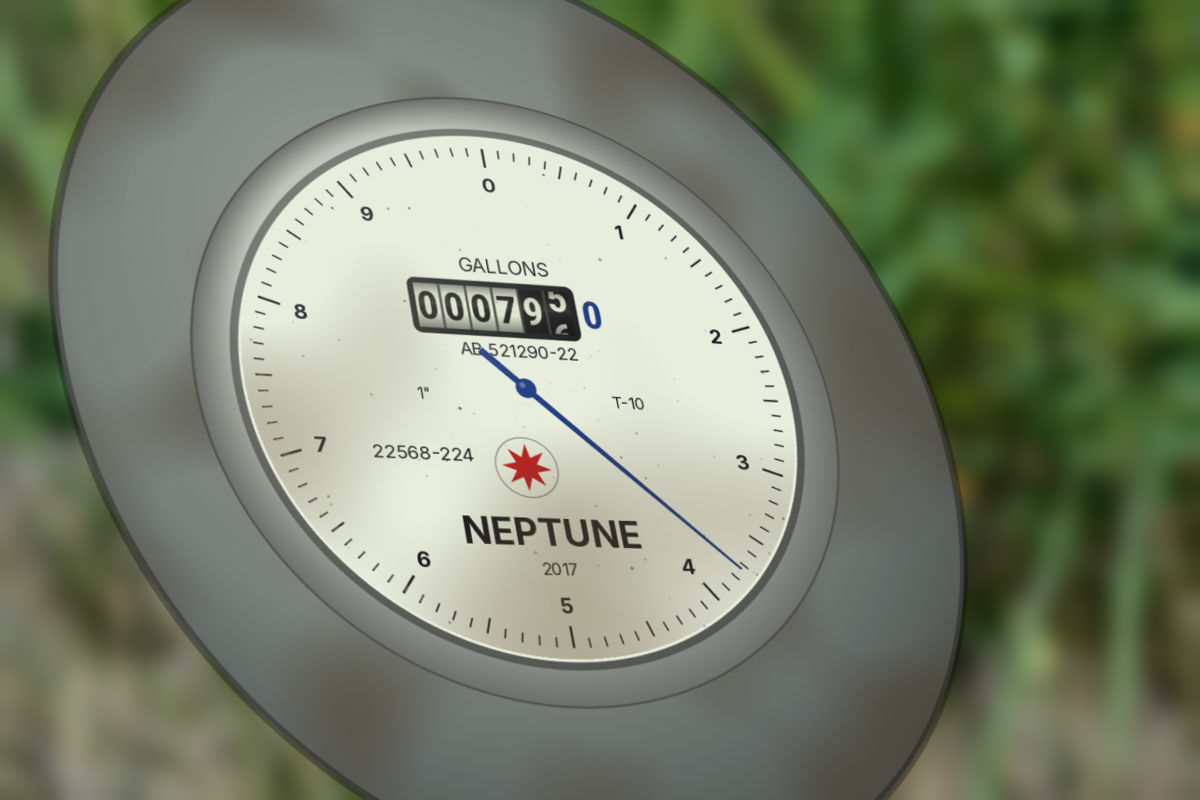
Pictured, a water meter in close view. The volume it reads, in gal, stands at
7953.7 gal
